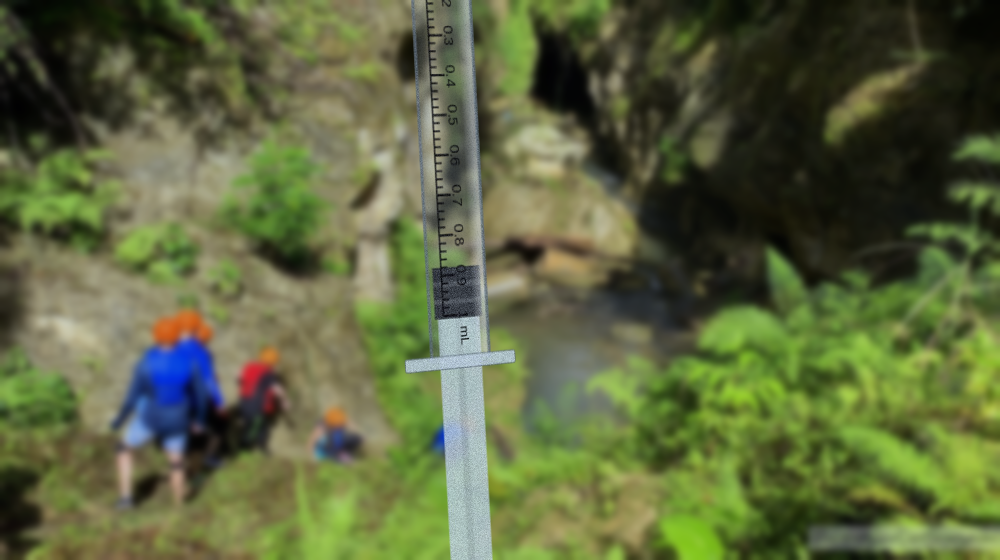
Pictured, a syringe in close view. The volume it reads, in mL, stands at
0.88 mL
